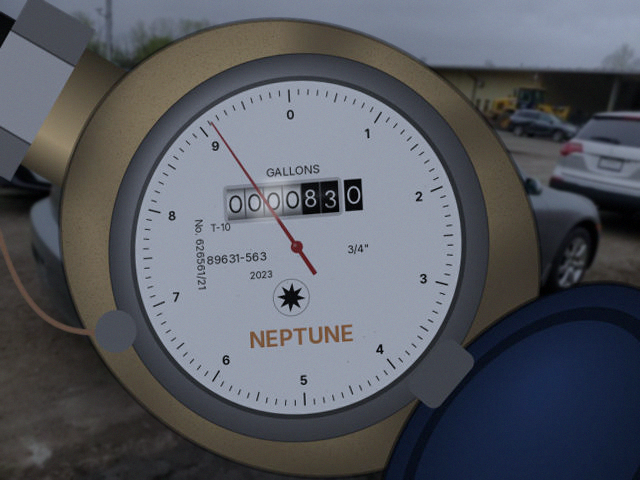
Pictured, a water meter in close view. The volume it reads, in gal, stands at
829.1 gal
